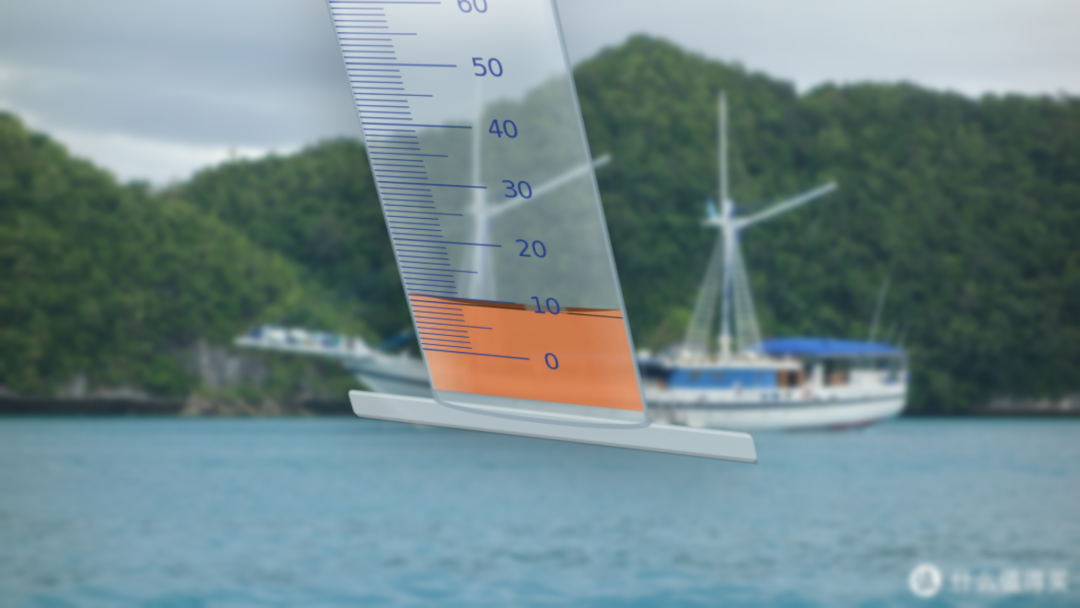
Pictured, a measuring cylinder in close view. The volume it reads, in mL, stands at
9 mL
